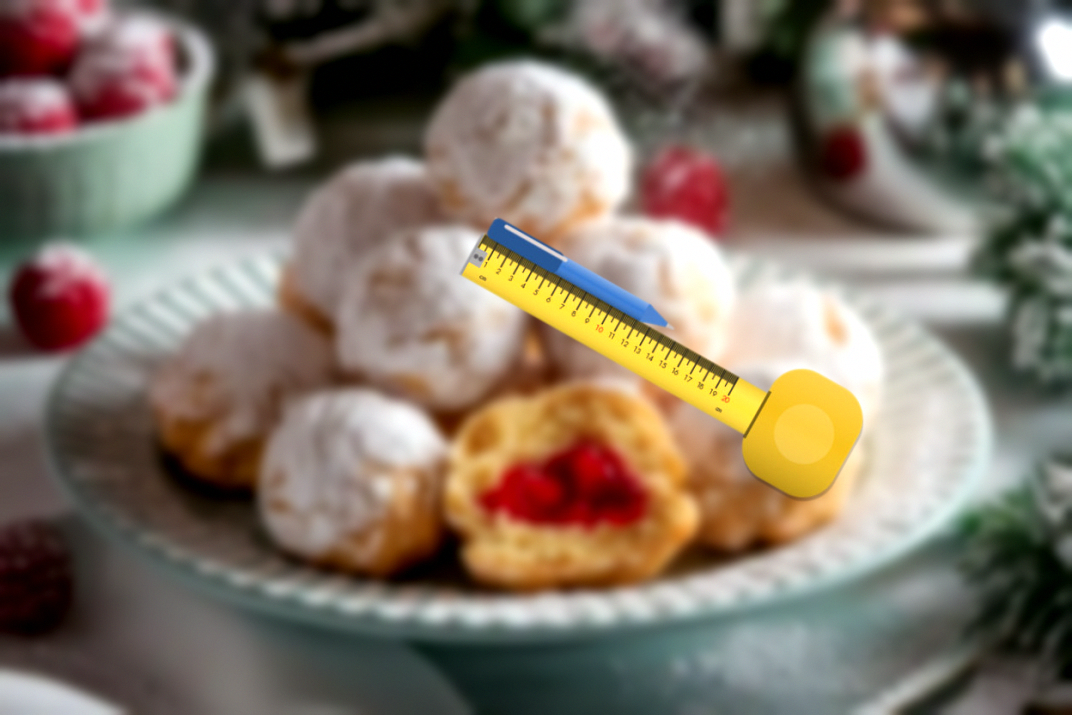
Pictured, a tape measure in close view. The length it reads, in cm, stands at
14.5 cm
